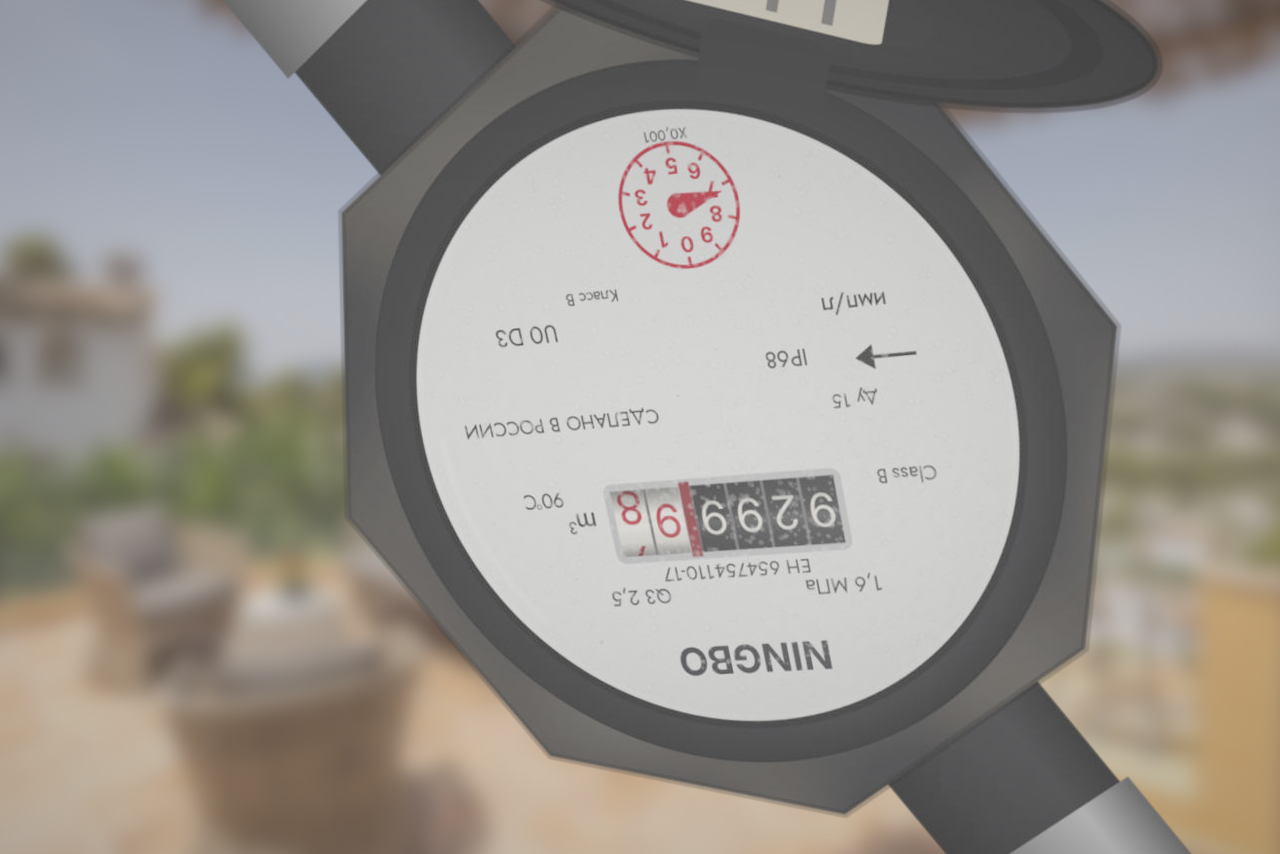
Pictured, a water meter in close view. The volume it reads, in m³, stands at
9299.977 m³
